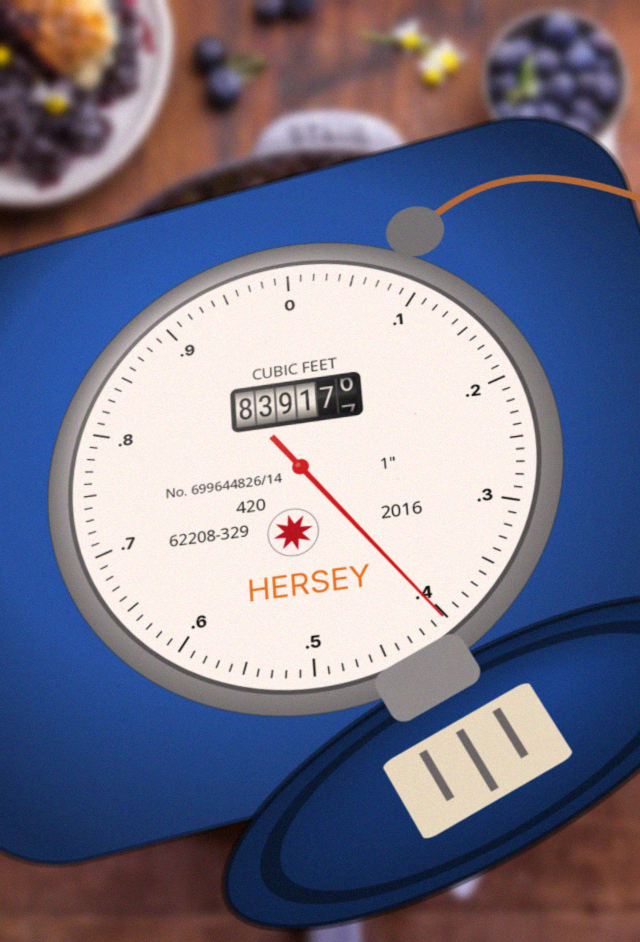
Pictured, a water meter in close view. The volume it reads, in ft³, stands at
839176.40 ft³
